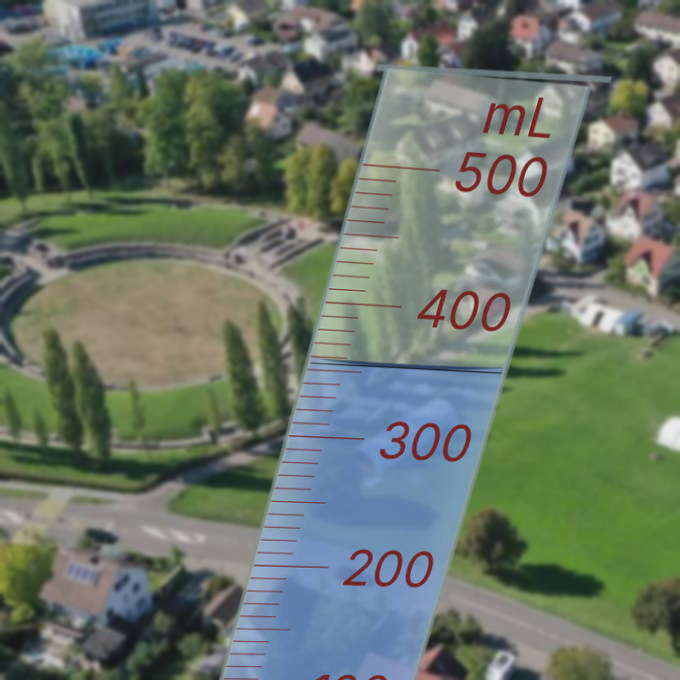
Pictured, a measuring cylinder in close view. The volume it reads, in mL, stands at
355 mL
